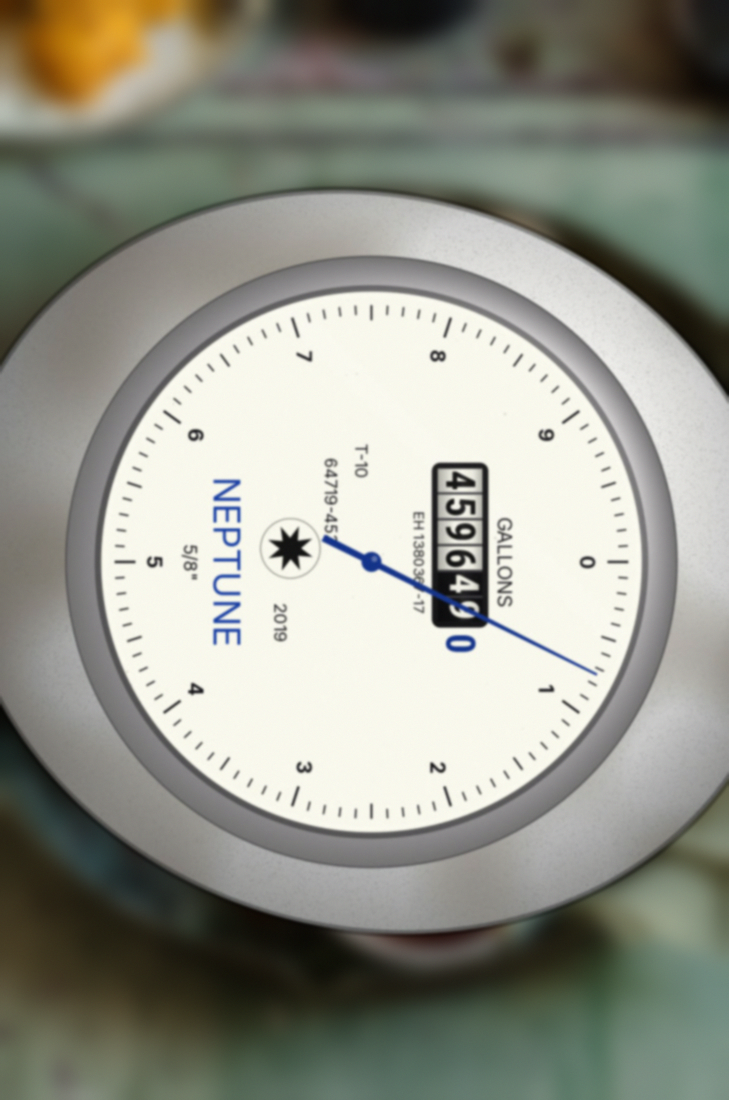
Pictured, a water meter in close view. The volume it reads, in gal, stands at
4596490.7 gal
